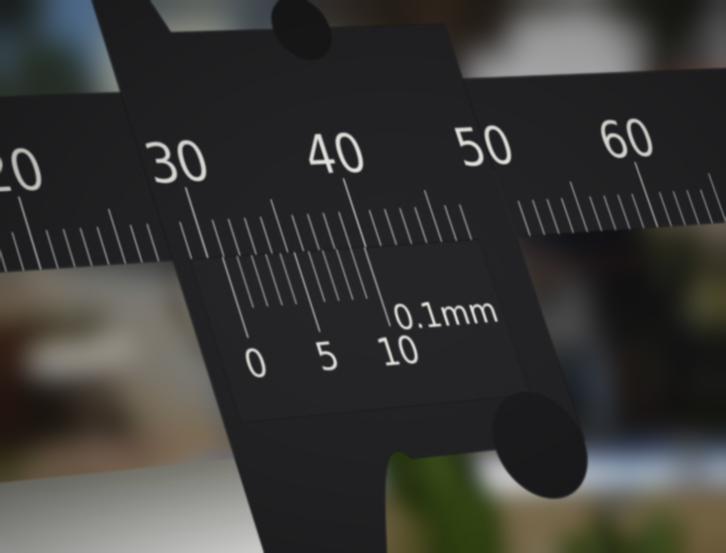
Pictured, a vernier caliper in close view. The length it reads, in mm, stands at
30.9 mm
